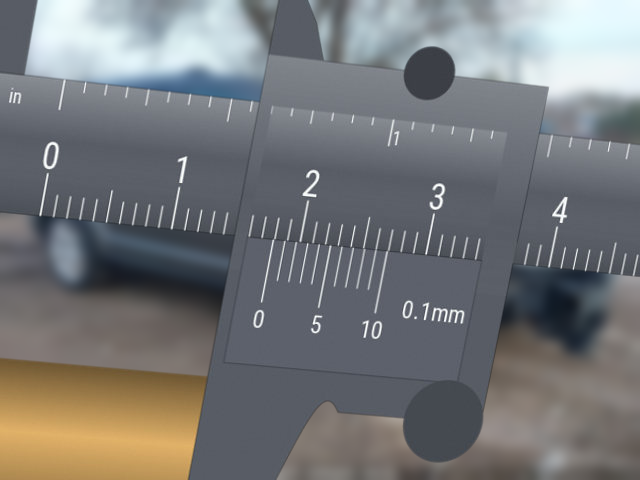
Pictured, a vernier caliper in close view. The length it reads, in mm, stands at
17.9 mm
